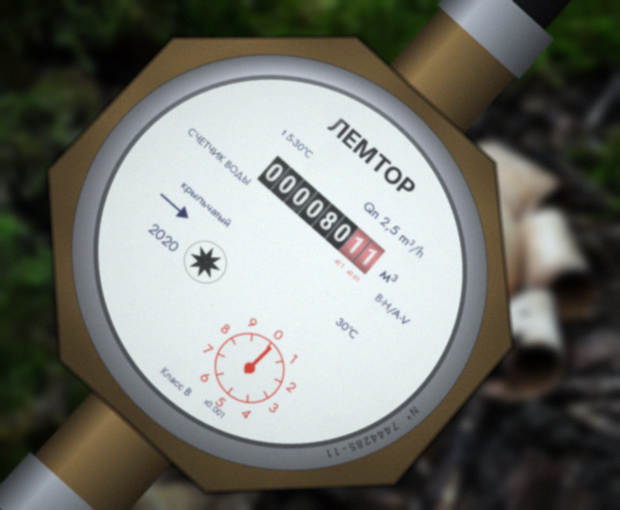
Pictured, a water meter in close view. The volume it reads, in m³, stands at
80.110 m³
